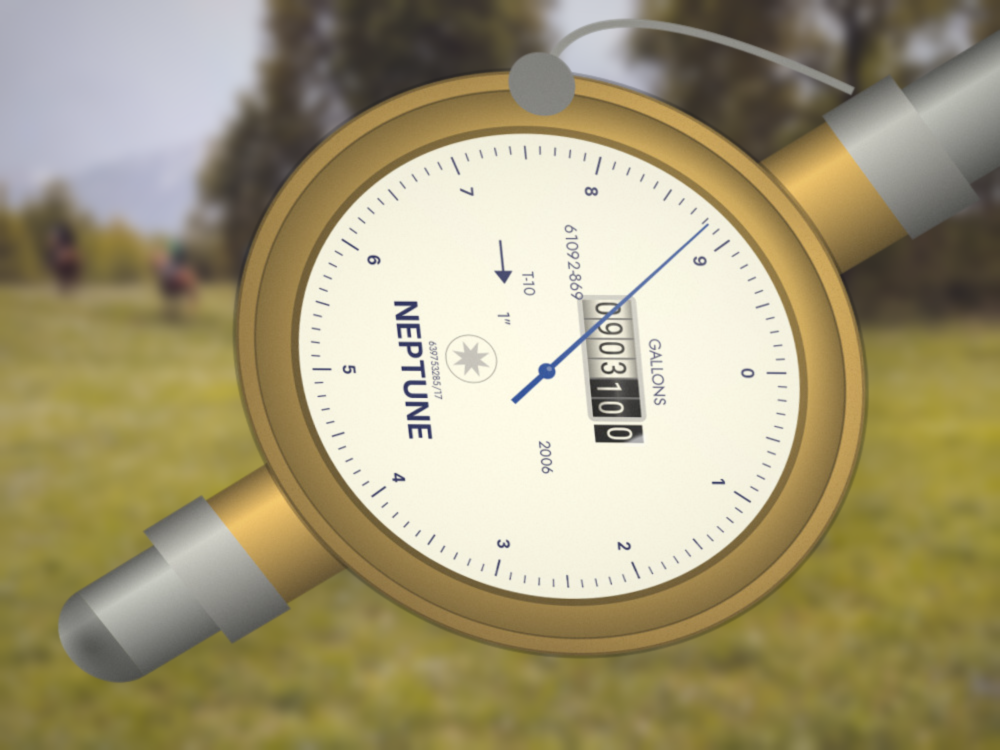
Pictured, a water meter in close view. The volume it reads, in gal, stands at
903098.8 gal
